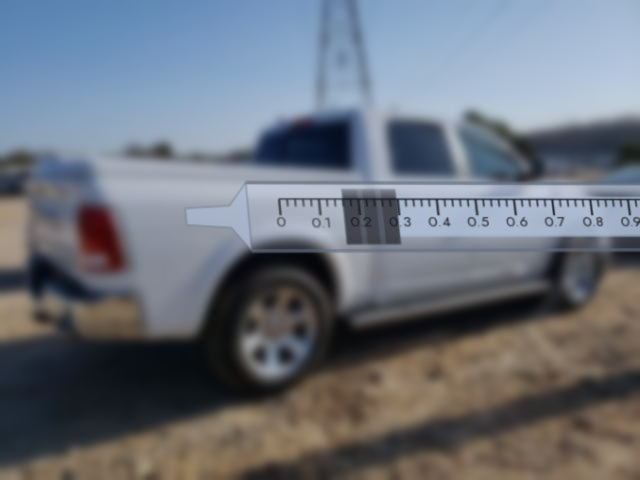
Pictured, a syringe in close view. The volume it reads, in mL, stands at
0.16 mL
